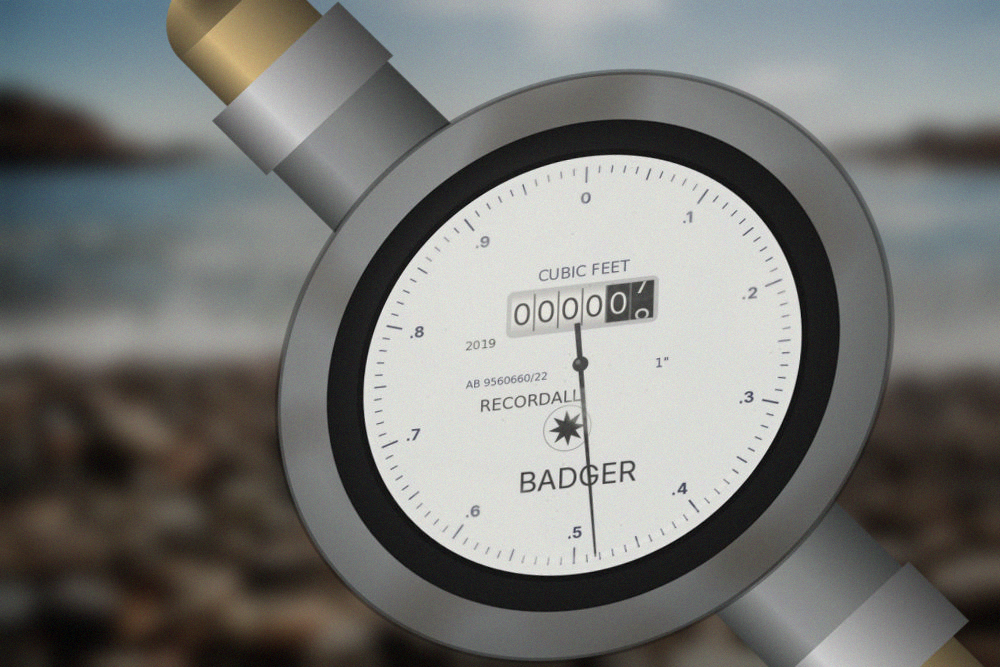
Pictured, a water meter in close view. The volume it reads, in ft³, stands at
7.48 ft³
